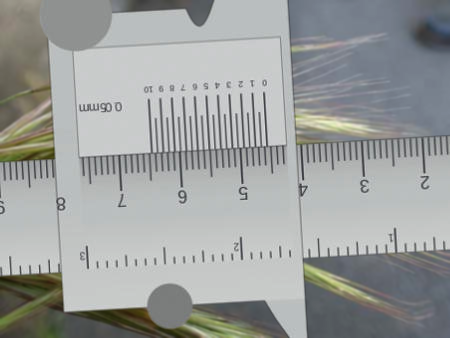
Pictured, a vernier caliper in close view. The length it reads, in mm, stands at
45.6 mm
